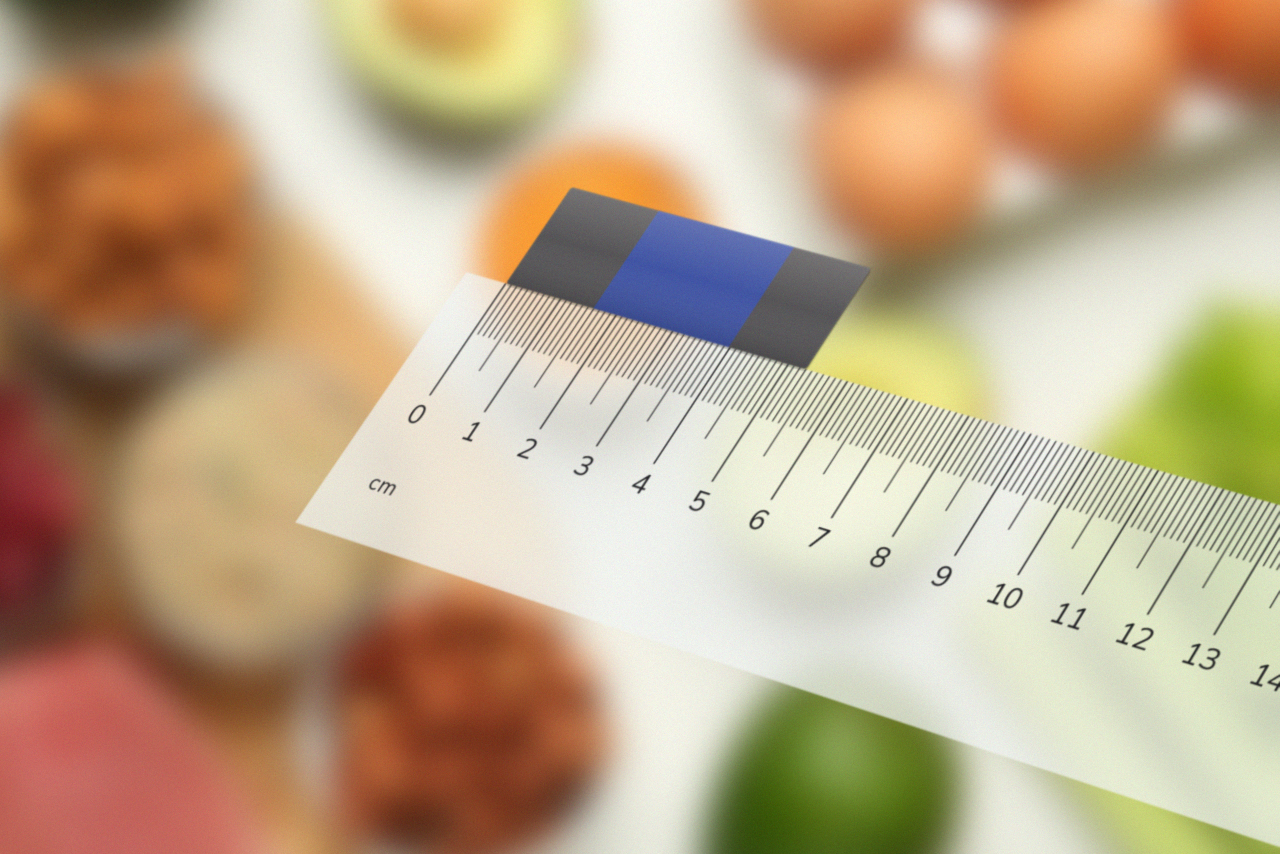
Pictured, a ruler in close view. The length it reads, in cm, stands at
5.3 cm
